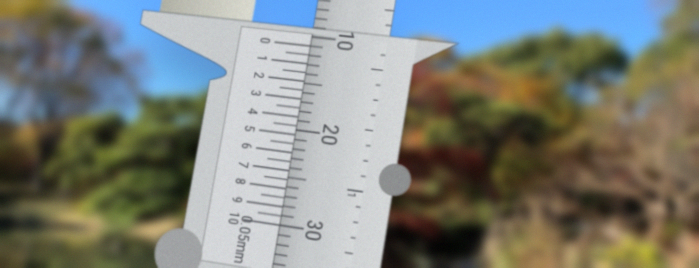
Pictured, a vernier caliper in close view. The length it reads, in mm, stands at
11.0 mm
